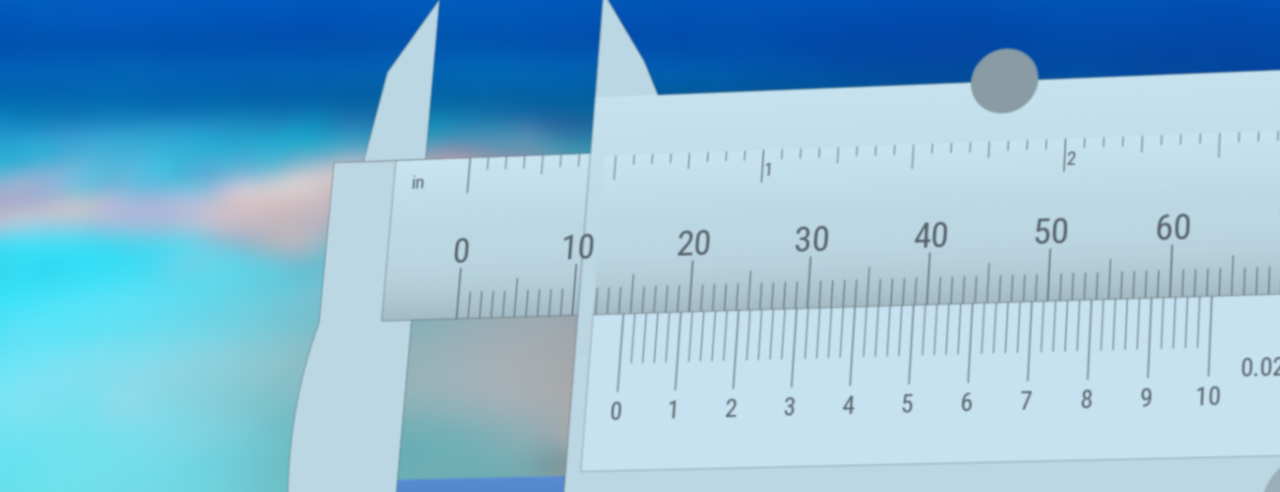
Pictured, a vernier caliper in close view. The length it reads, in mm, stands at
14.4 mm
